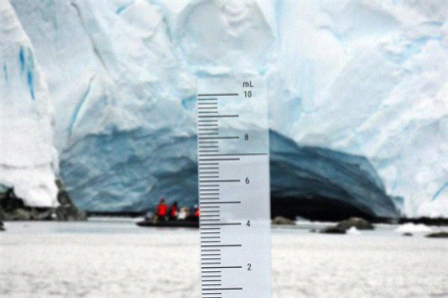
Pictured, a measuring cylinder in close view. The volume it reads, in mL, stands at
7.2 mL
